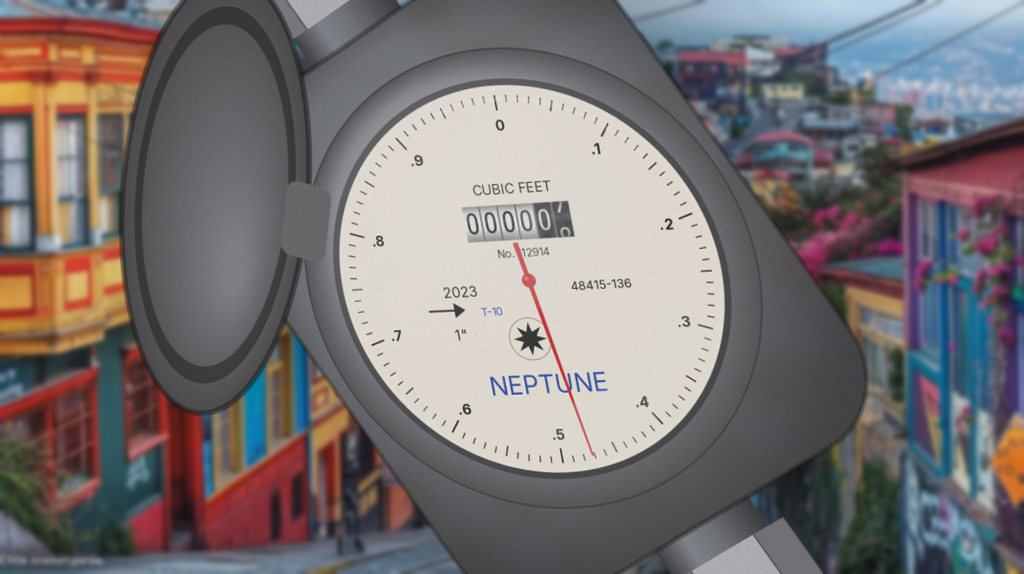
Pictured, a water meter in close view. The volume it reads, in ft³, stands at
7.47 ft³
